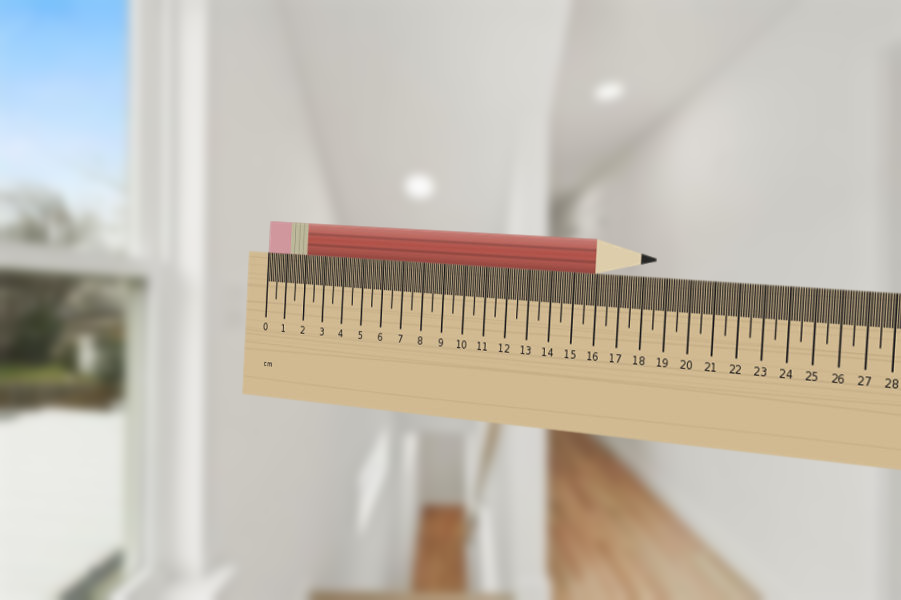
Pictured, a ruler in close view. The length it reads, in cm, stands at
18.5 cm
